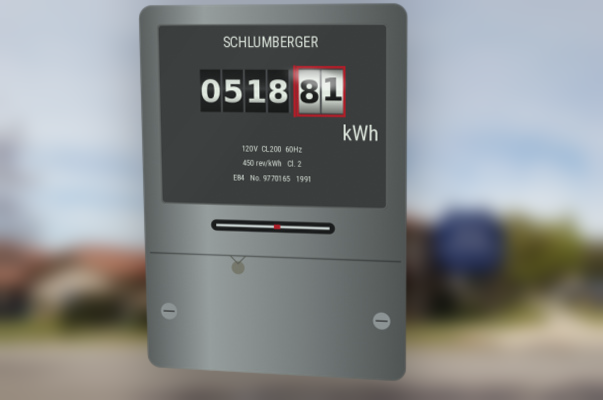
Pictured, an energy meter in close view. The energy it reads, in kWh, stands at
518.81 kWh
